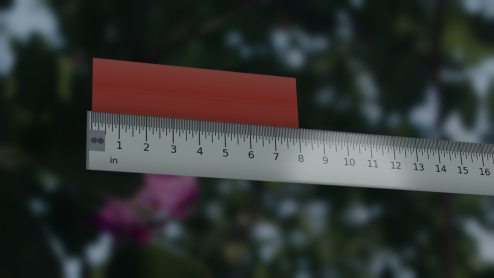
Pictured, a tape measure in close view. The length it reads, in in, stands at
8 in
